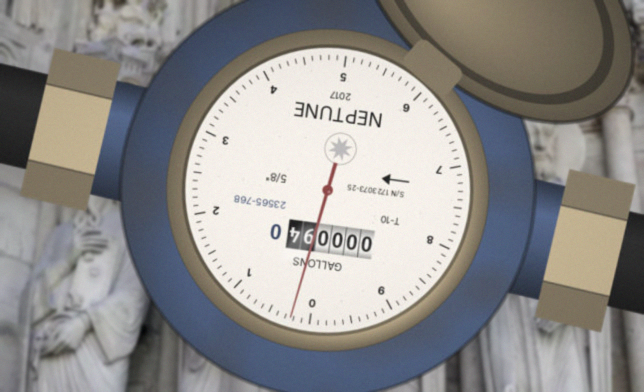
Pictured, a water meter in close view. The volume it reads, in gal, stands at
940.2 gal
